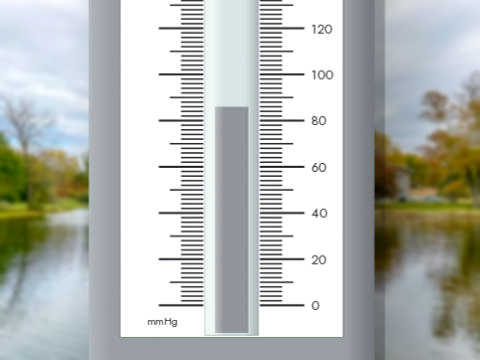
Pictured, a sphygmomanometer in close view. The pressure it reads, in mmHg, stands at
86 mmHg
